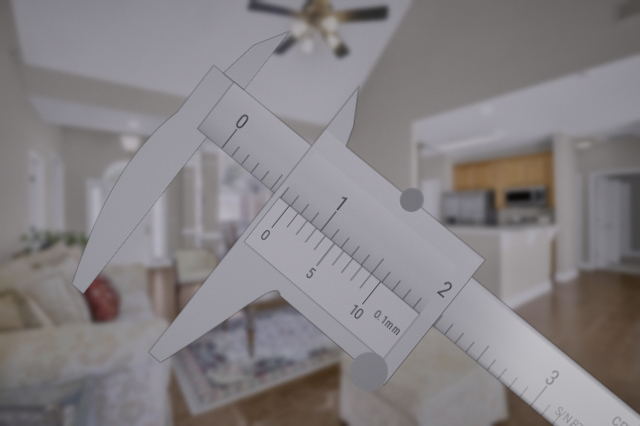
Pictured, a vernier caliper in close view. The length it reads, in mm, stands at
6.9 mm
